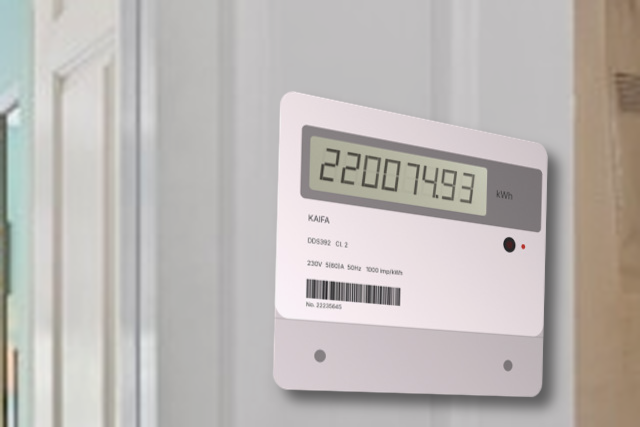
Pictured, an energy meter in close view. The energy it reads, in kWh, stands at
220074.93 kWh
